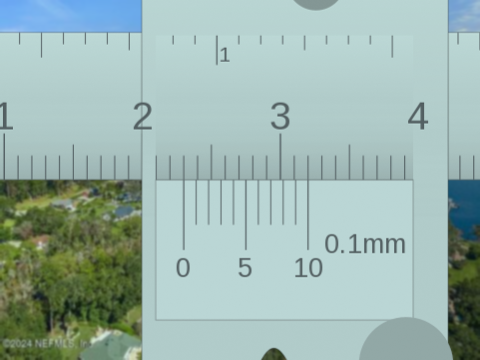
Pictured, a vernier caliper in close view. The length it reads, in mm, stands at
23.0 mm
